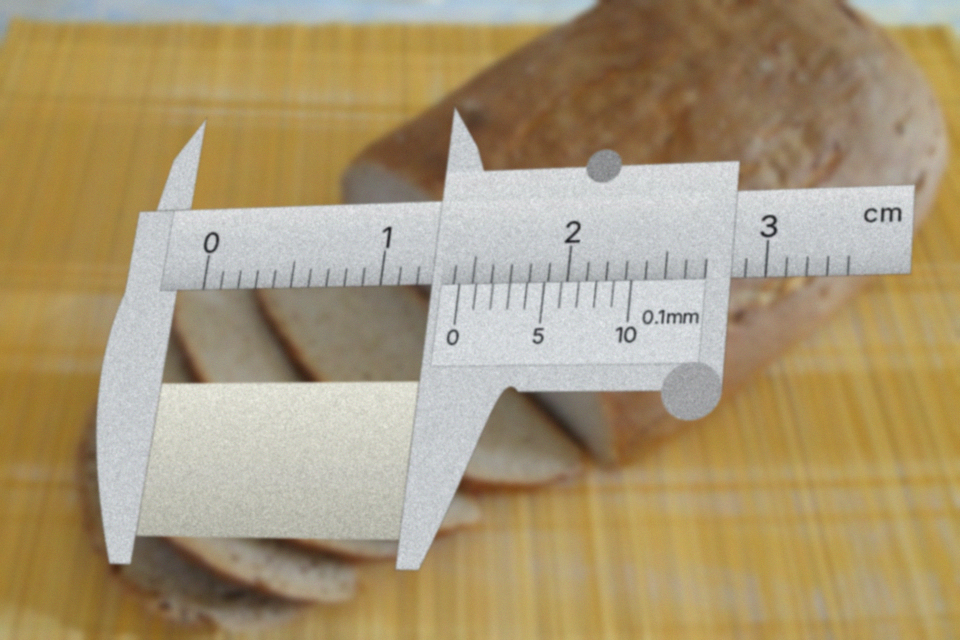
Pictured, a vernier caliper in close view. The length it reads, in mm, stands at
14.3 mm
